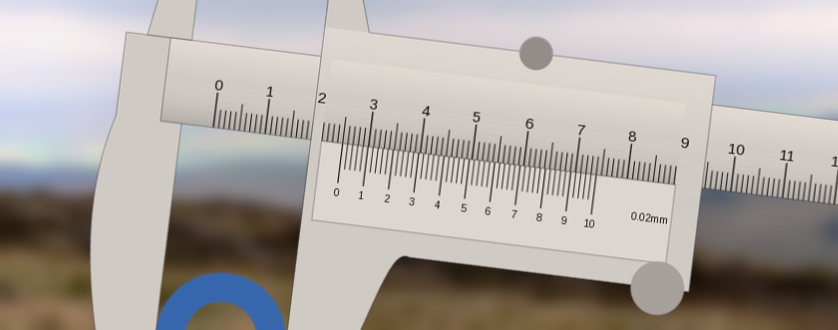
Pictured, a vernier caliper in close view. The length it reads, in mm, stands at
25.0 mm
